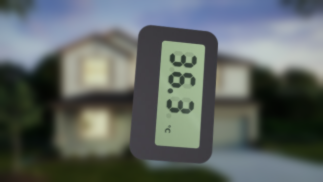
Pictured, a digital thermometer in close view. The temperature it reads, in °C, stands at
36.3 °C
